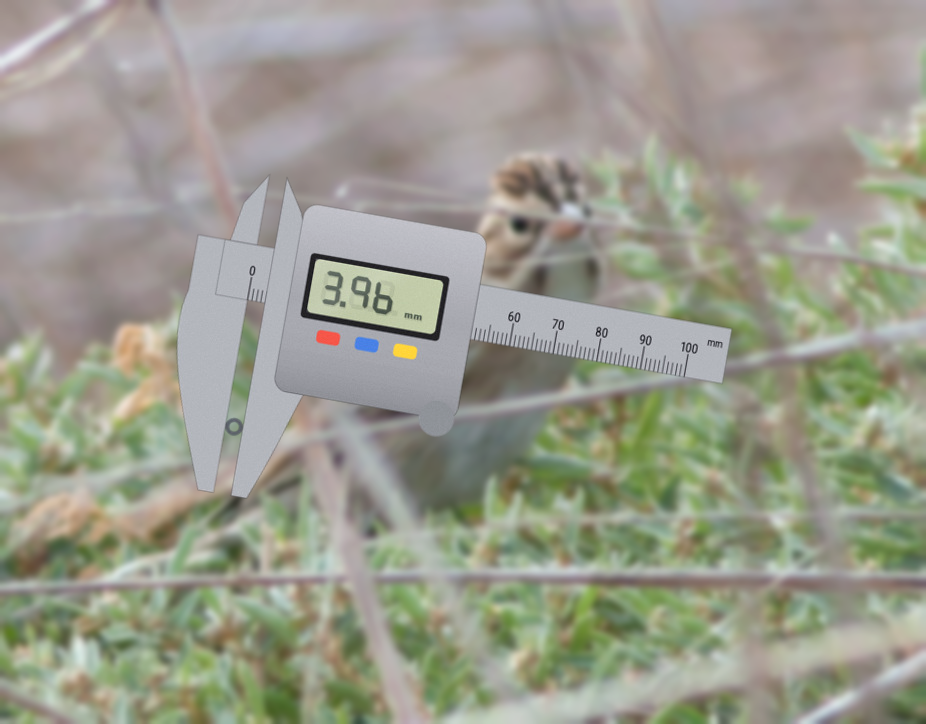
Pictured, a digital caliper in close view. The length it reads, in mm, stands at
3.96 mm
